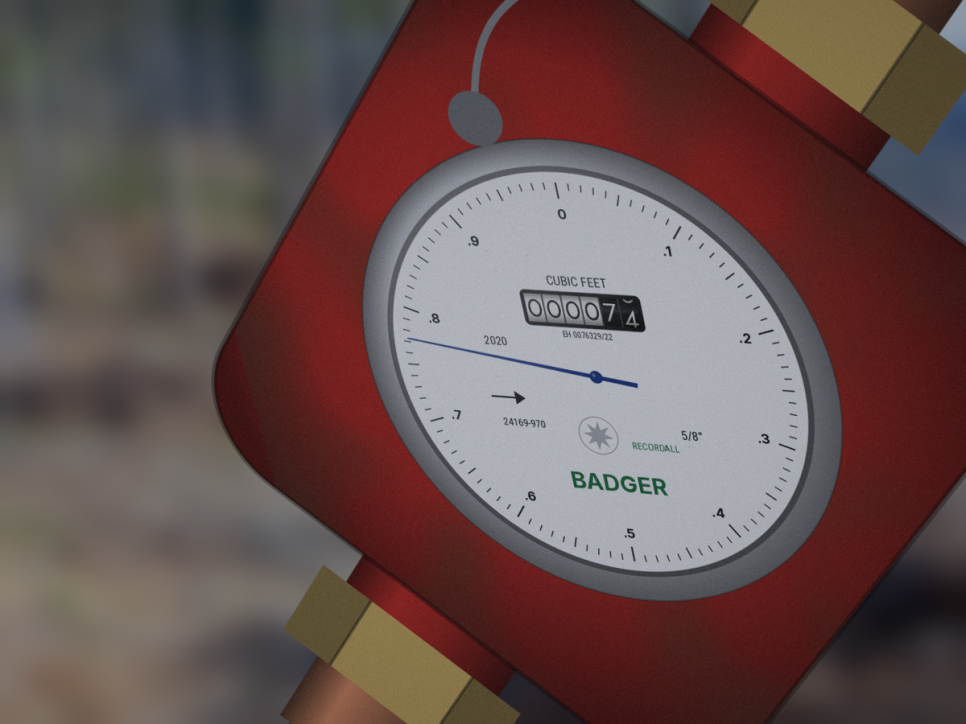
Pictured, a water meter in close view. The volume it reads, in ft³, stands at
73.77 ft³
